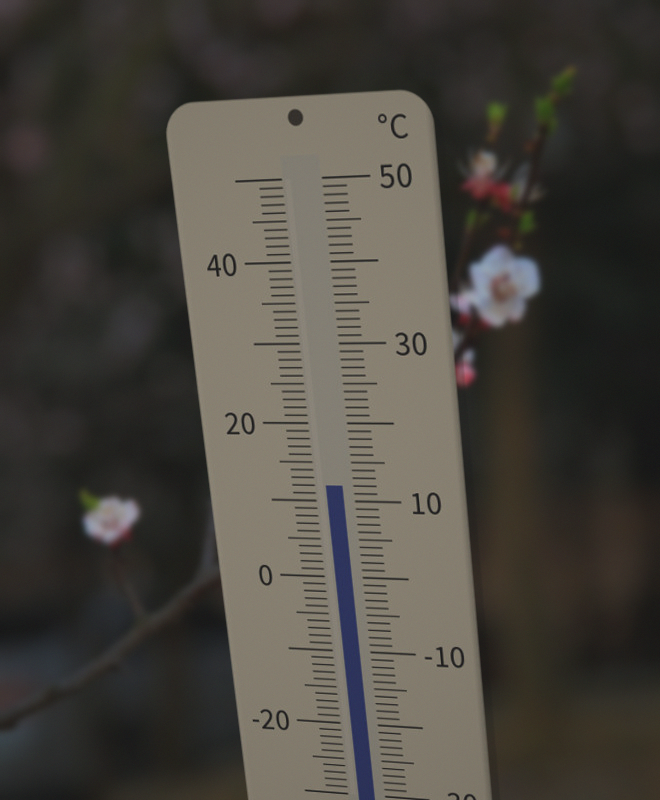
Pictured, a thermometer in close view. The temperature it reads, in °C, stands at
12 °C
